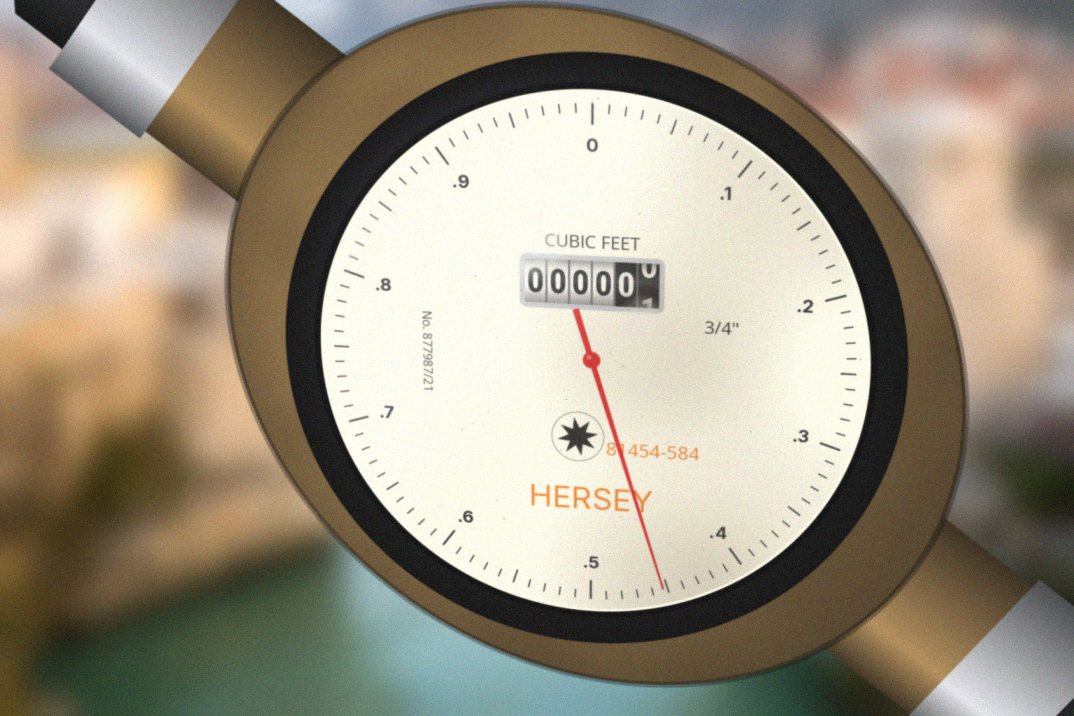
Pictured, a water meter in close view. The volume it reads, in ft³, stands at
0.45 ft³
